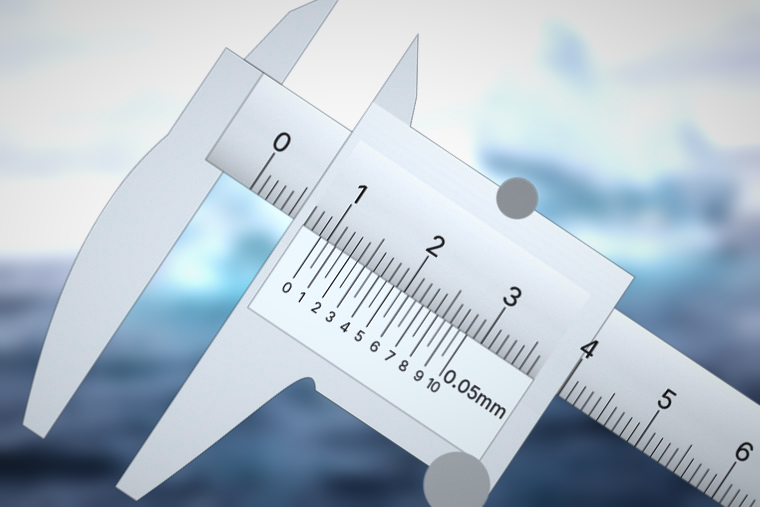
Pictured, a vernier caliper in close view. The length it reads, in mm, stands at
9.2 mm
